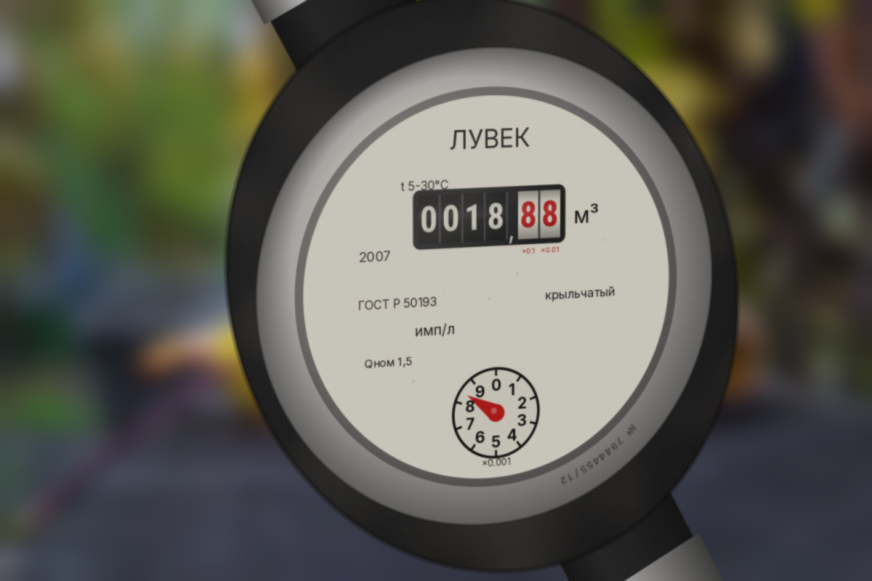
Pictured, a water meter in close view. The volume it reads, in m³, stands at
18.888 m³
